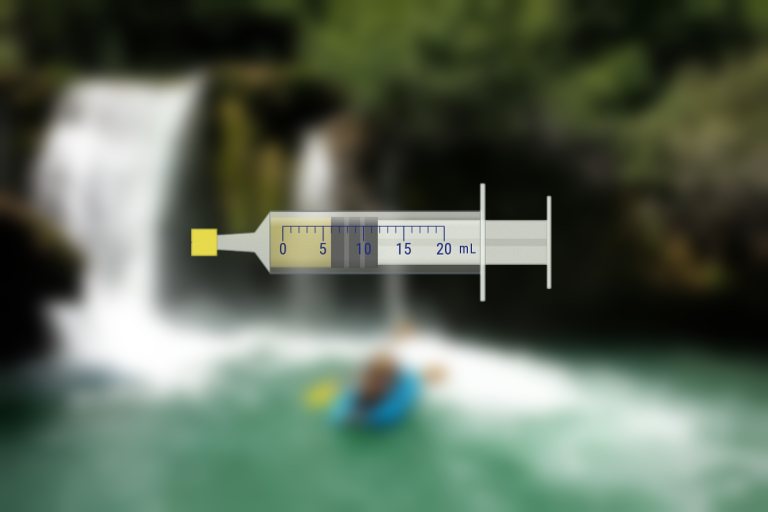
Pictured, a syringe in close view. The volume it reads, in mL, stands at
6 mL
